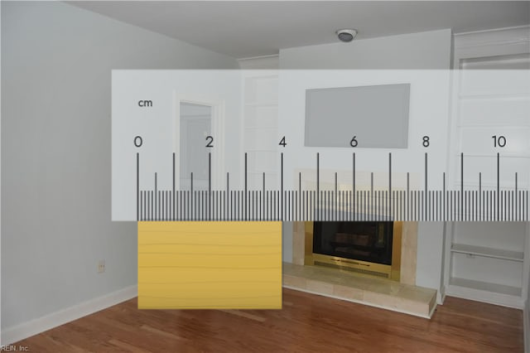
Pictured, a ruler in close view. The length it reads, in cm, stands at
4 cm
